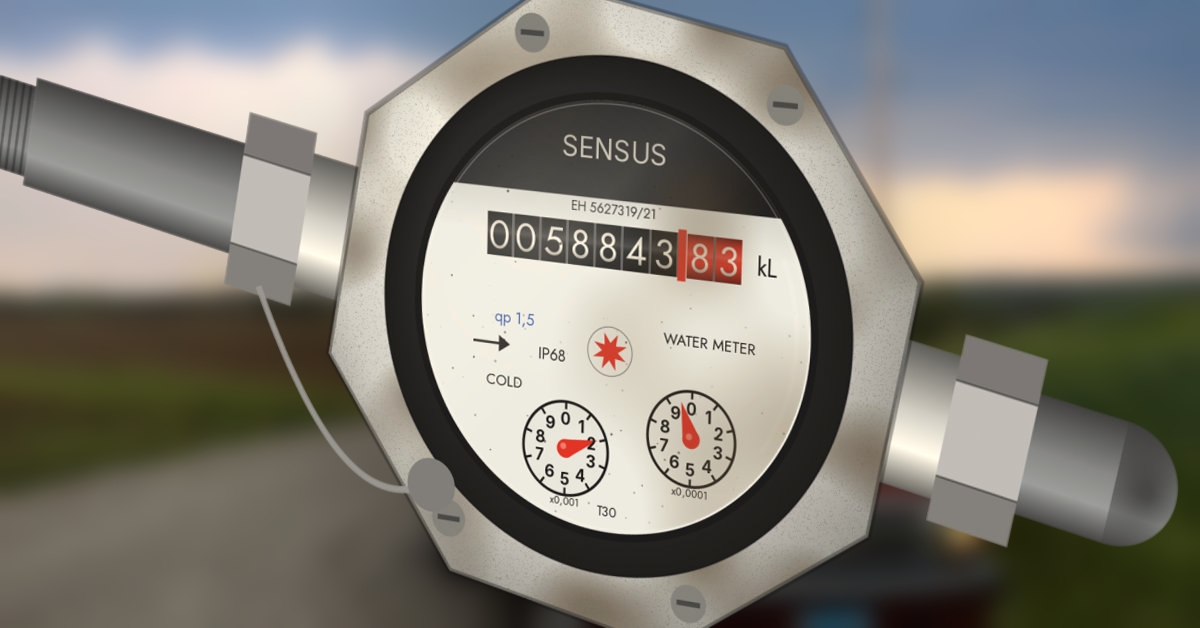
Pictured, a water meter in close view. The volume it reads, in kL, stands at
58843.8319 kL
